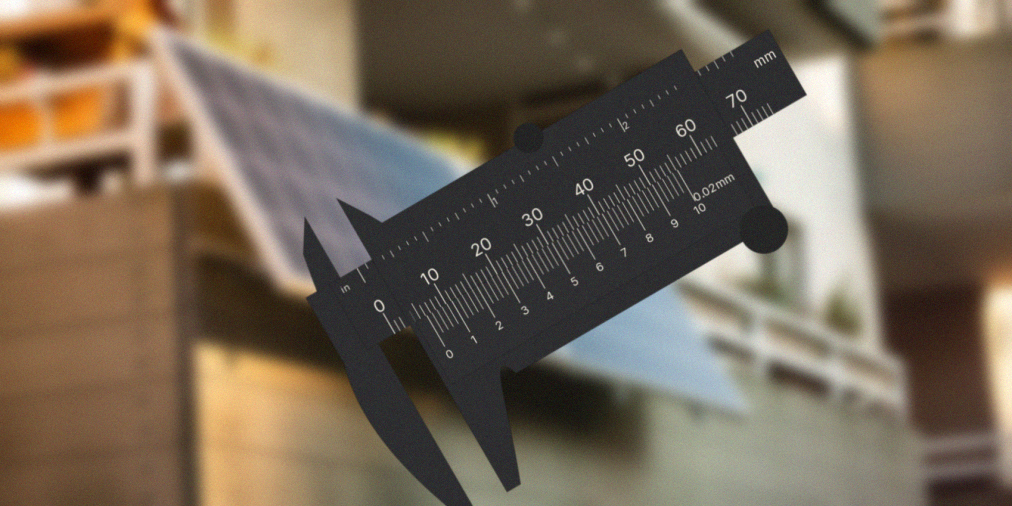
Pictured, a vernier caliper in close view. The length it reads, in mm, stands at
6.2 mm
